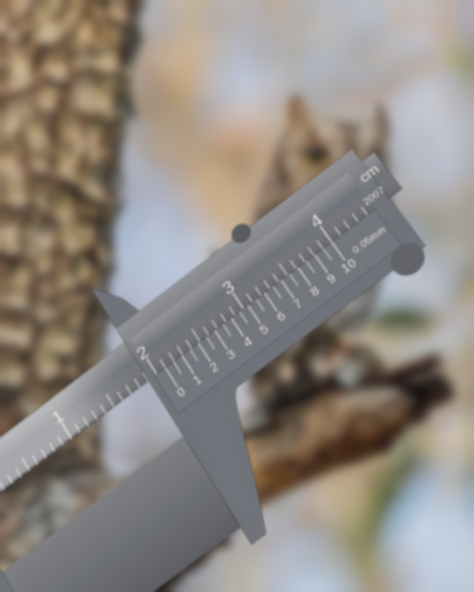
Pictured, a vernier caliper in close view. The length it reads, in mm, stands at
21.0 mm
